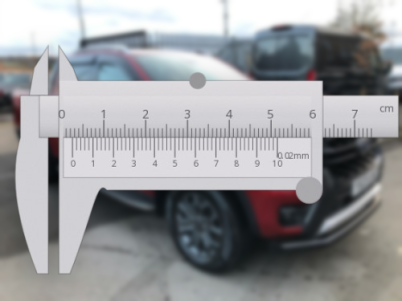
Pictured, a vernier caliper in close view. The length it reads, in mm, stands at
2.5 mm
